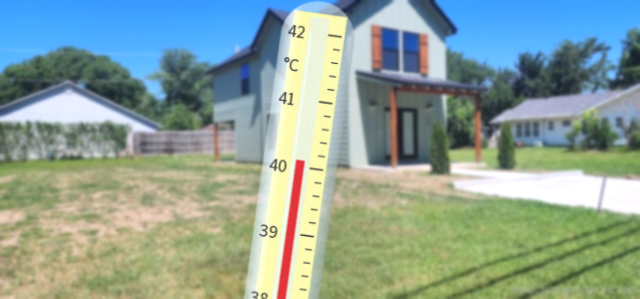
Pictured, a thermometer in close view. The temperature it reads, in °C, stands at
40.1 °C
